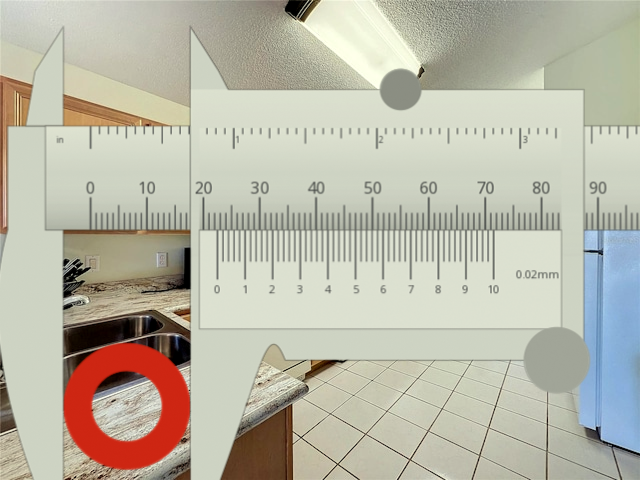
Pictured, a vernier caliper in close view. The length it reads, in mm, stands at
22.5 mm
